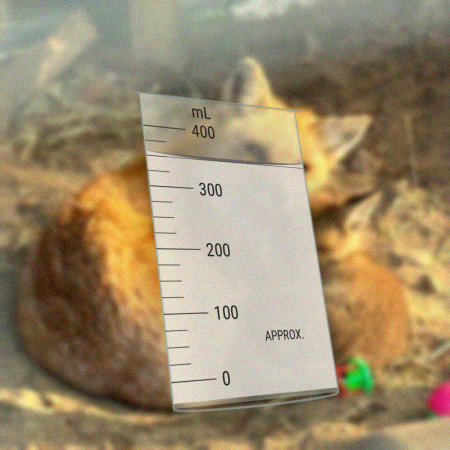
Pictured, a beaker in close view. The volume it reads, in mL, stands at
350 mL
